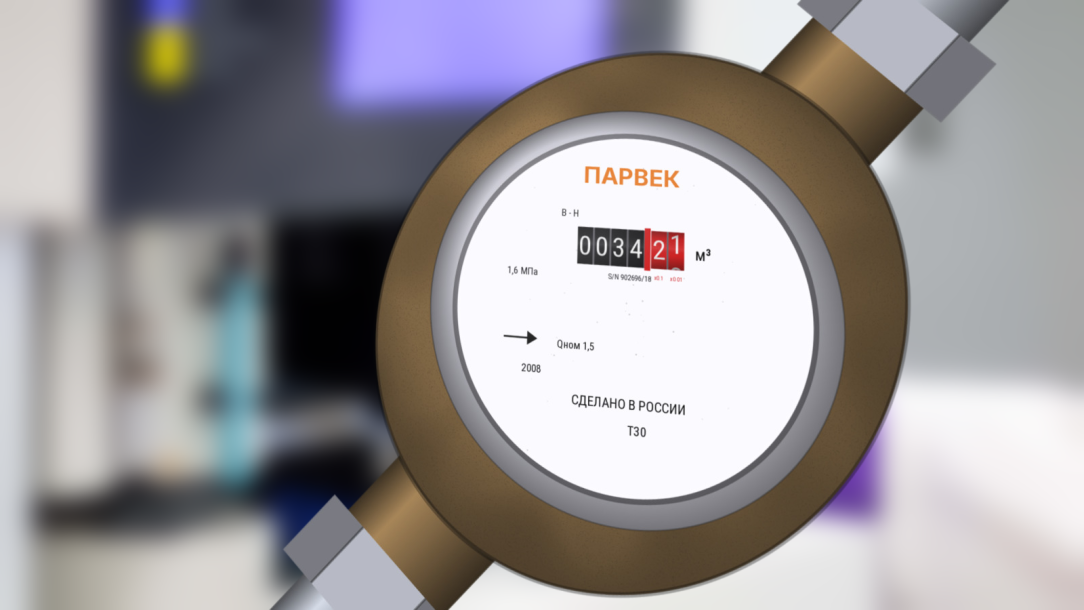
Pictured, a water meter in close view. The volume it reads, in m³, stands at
34.21 m³
